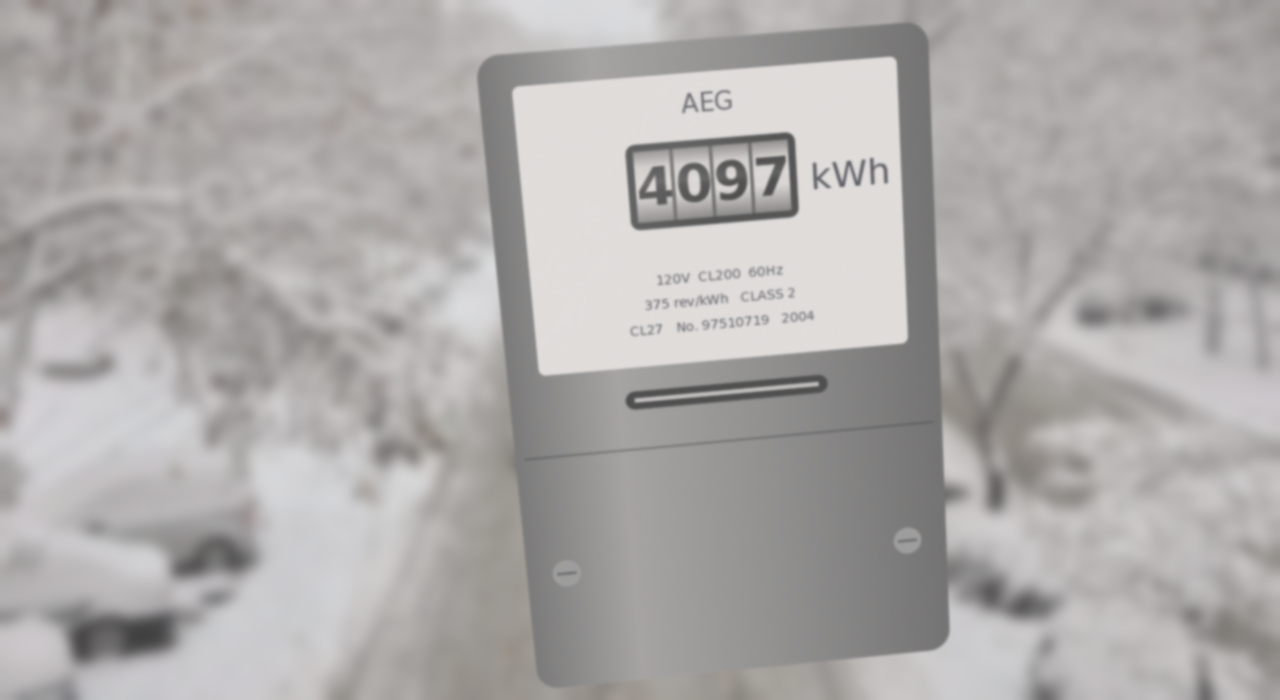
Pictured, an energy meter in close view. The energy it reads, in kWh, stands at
4097 kWh
